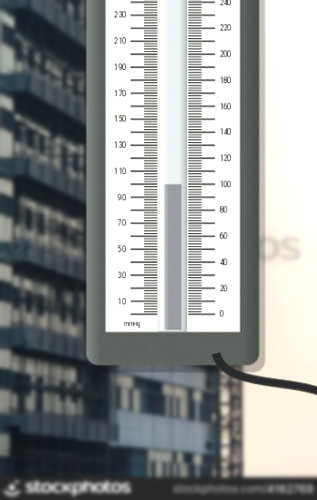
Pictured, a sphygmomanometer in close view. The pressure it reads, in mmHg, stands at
100 mmHg
